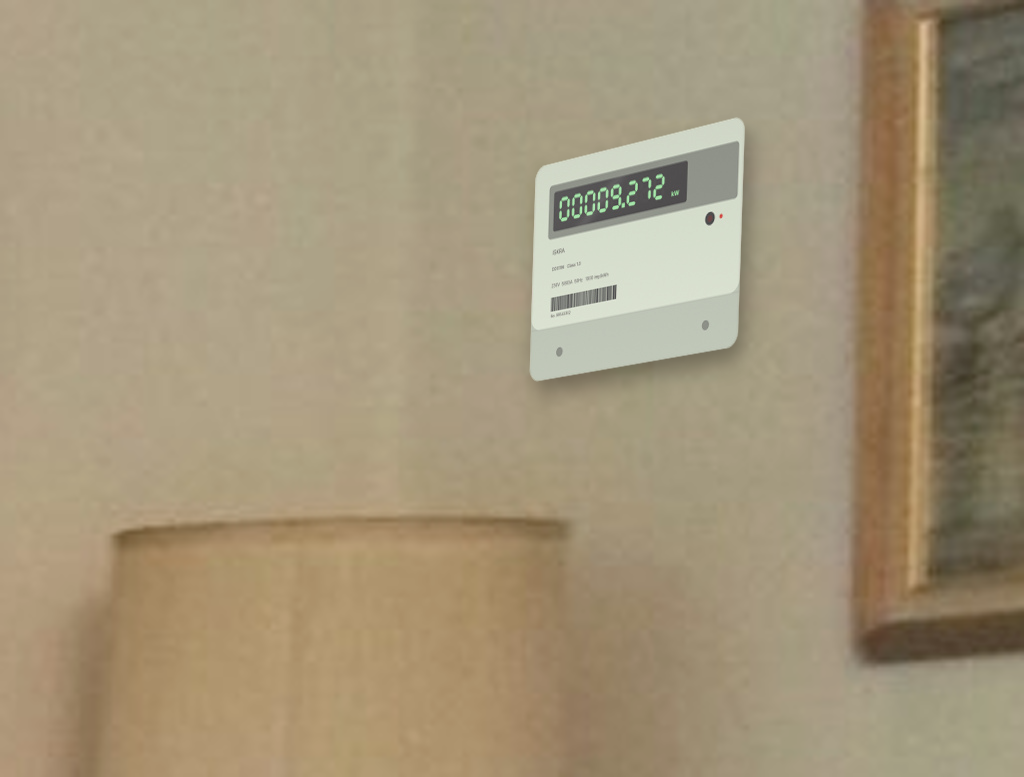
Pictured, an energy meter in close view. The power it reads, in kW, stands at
9.272 kW
